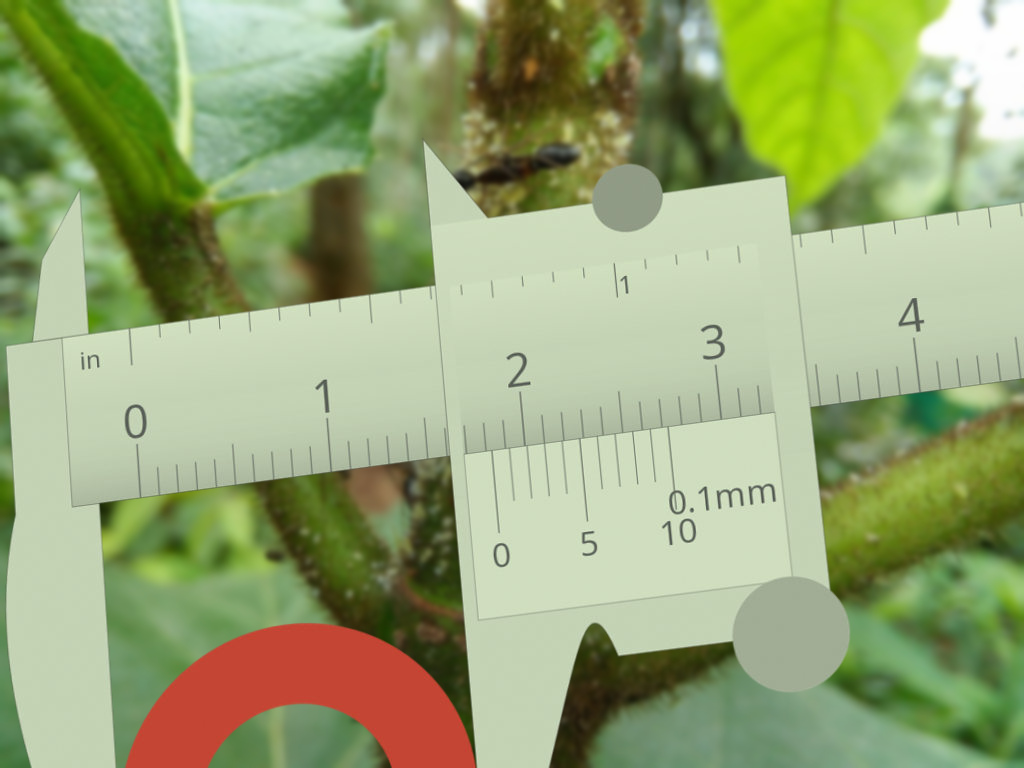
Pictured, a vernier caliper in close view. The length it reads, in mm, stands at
18.3 mm
